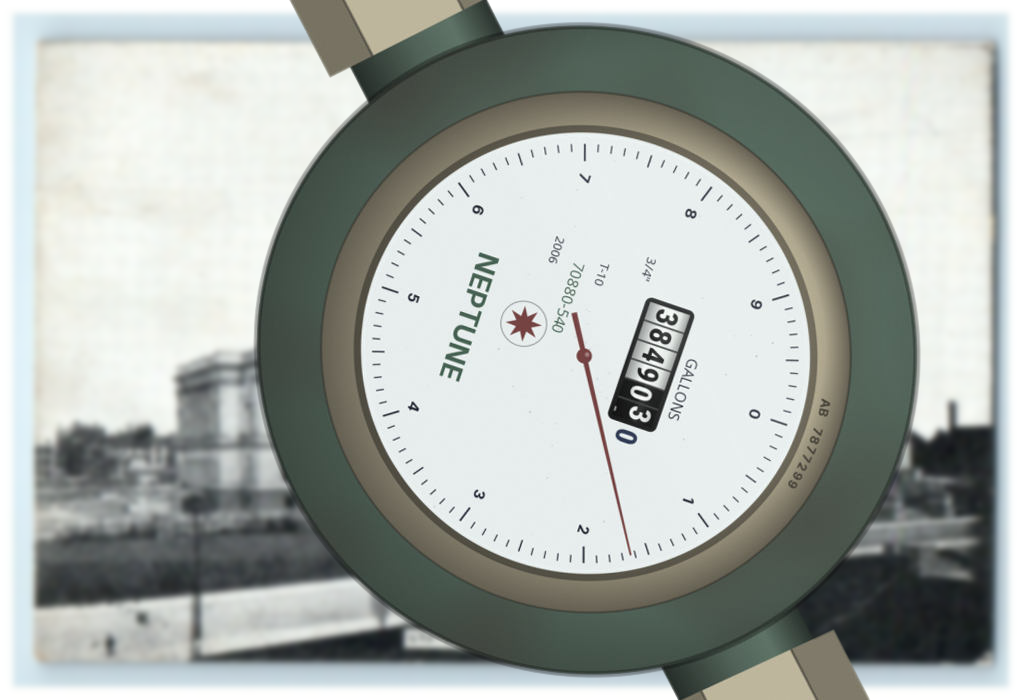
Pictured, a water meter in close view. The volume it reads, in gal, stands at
3849031.6 gal
